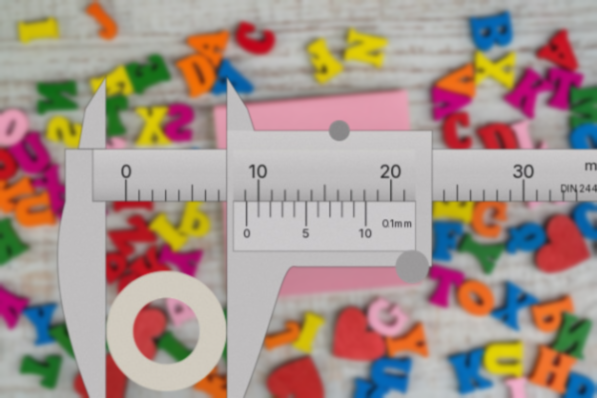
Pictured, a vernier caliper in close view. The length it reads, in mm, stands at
9.1 mm
